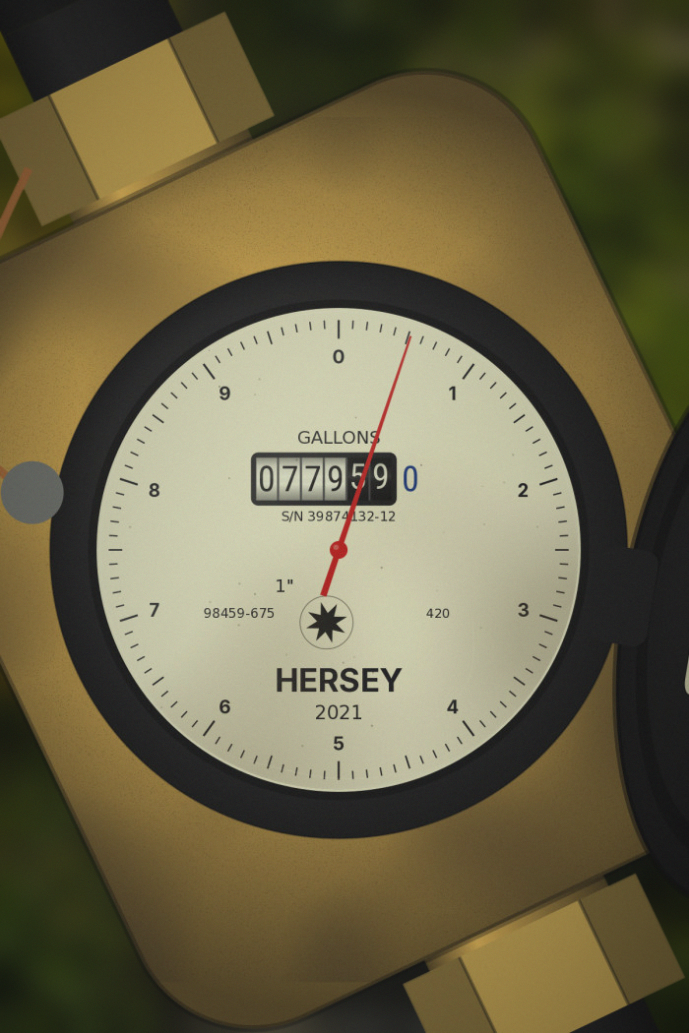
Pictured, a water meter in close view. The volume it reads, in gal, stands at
779590.5 gal
